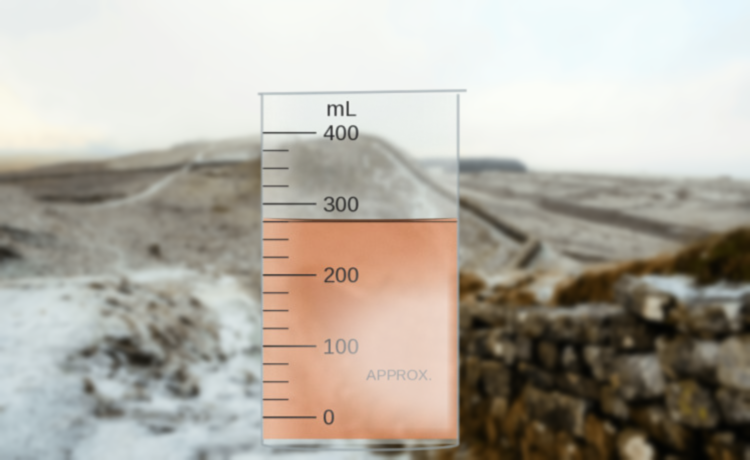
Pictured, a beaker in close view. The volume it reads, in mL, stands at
275 mL
